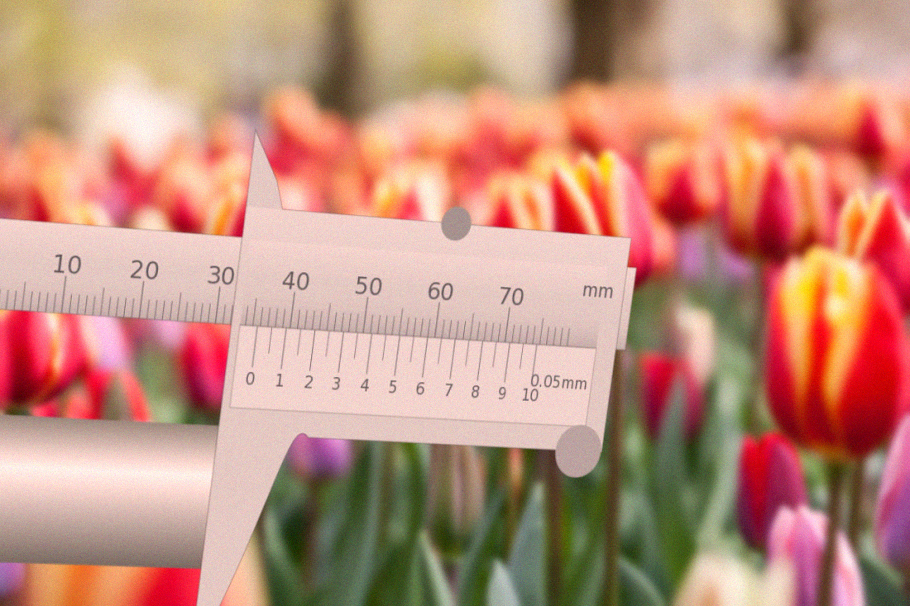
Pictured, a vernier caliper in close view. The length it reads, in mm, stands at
35.6 mm
